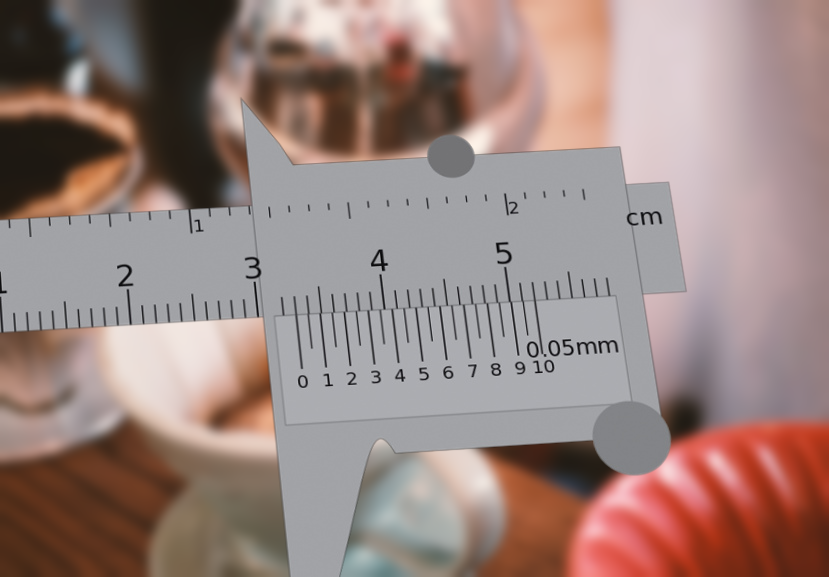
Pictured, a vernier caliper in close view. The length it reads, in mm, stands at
33.0 mm
